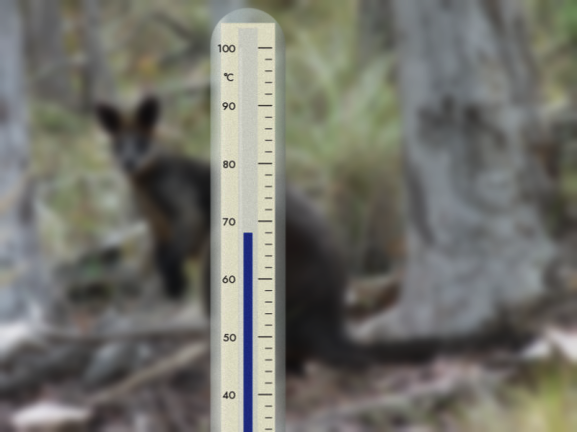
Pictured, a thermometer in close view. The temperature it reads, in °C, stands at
68 °C
